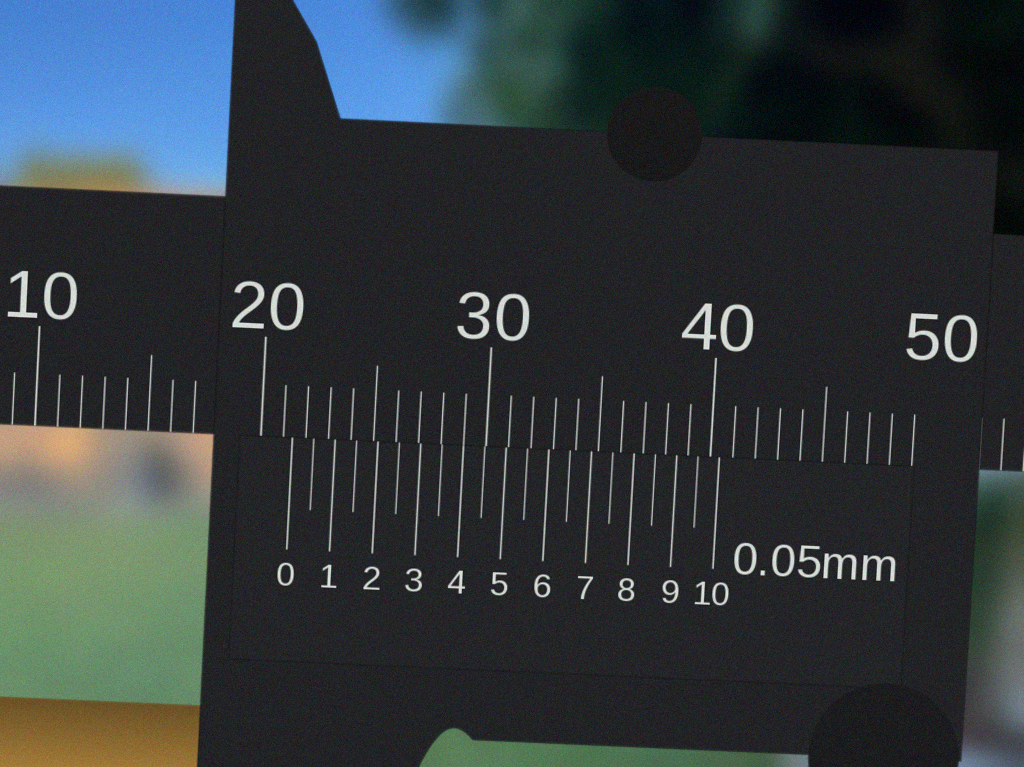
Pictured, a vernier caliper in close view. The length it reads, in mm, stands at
21.4 mm
